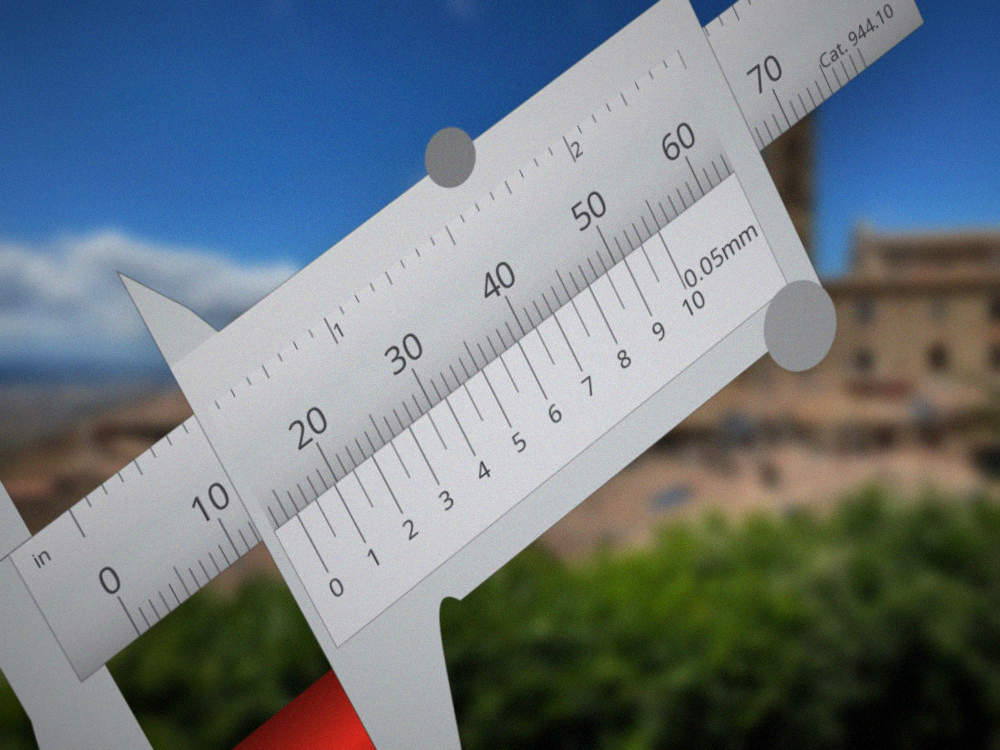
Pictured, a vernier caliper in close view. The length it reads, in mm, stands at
15.8 mm
